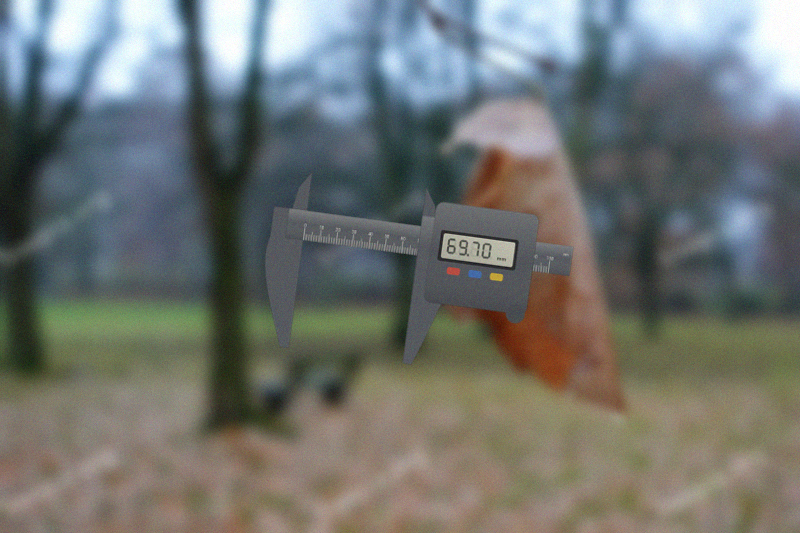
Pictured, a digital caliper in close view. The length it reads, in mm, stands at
69.70 mm
